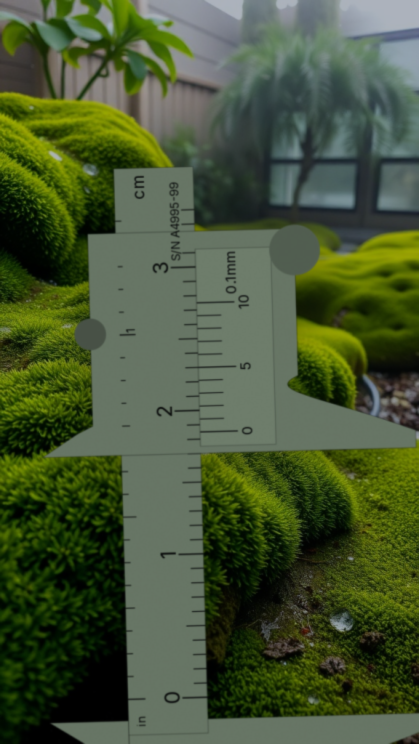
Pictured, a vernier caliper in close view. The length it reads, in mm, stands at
18.5 mm
